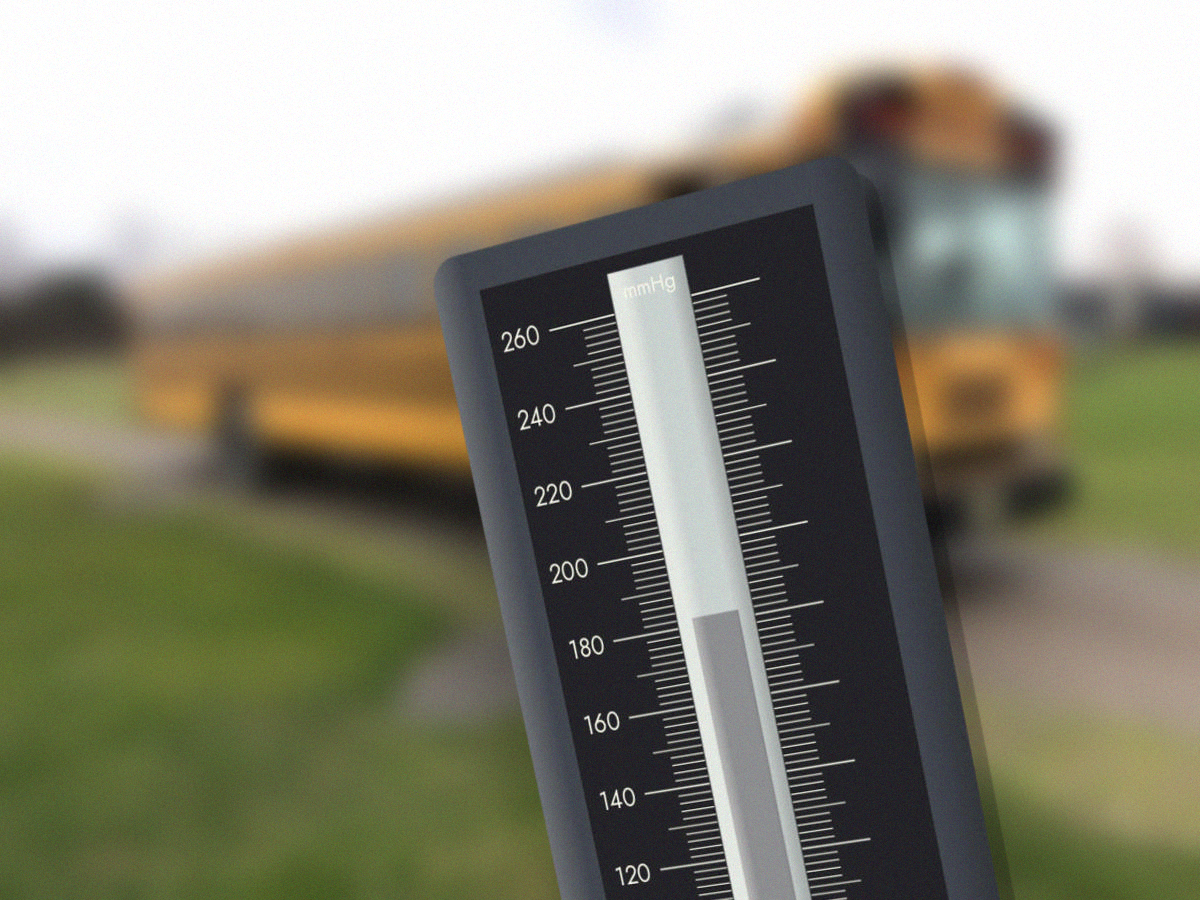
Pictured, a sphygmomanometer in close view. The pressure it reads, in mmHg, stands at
182 mmHg
